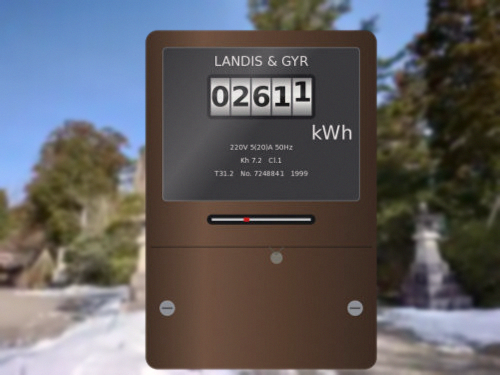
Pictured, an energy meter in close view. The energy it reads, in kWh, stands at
2611 kWh
